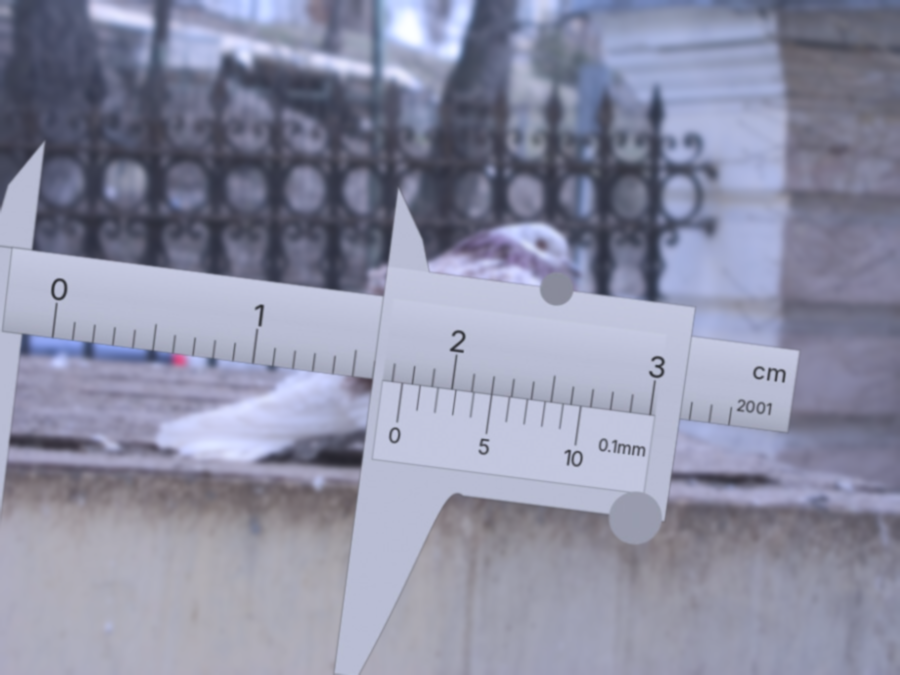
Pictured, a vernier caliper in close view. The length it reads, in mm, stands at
17.5 mm
